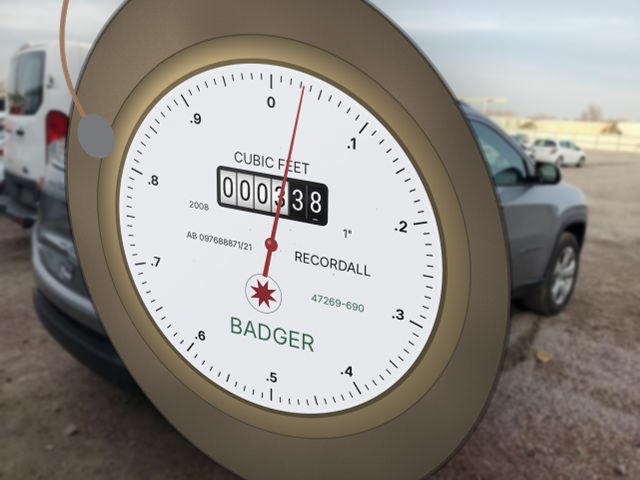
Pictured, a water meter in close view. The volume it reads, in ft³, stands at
338.03 ft³
